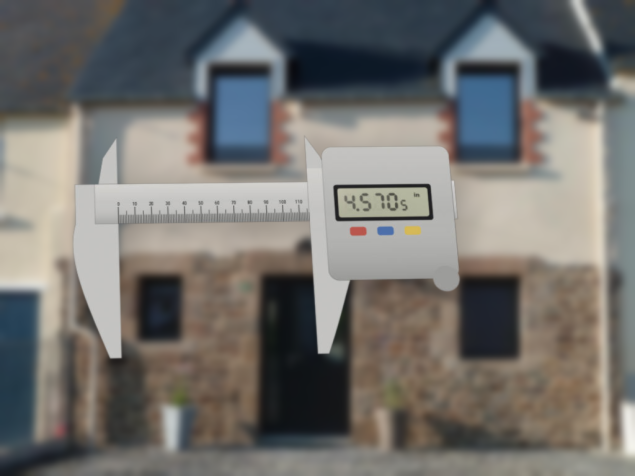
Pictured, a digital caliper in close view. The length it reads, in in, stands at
4.5705 in
